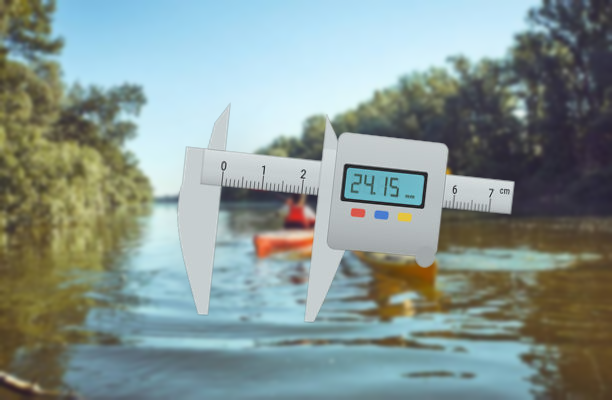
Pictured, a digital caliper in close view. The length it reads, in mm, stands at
24.15 mm
